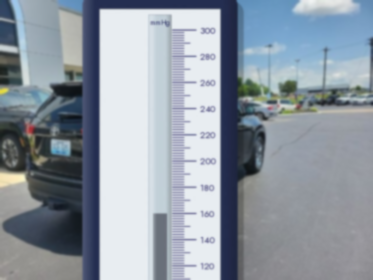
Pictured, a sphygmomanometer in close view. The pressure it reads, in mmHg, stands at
160 mmHg
